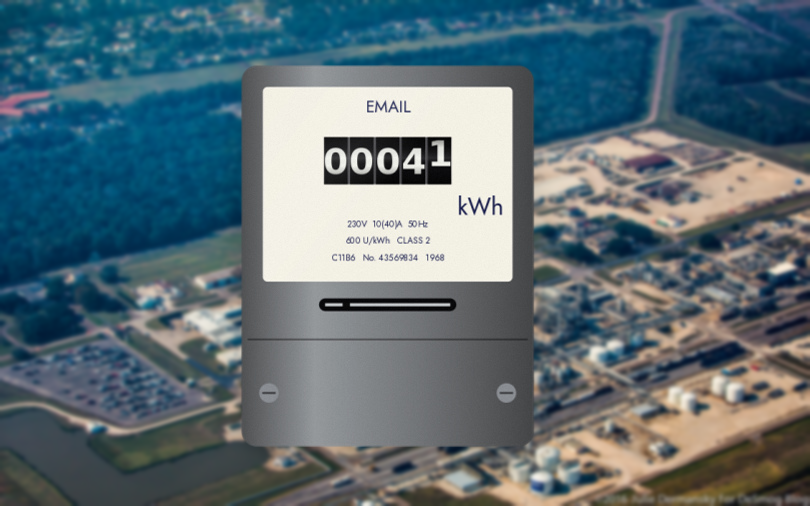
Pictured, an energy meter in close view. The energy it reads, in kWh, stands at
41 kWh
